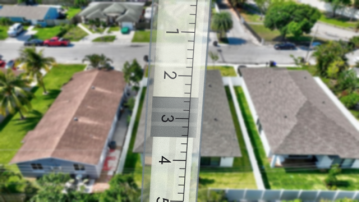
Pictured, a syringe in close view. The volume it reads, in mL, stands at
2.5 mL
